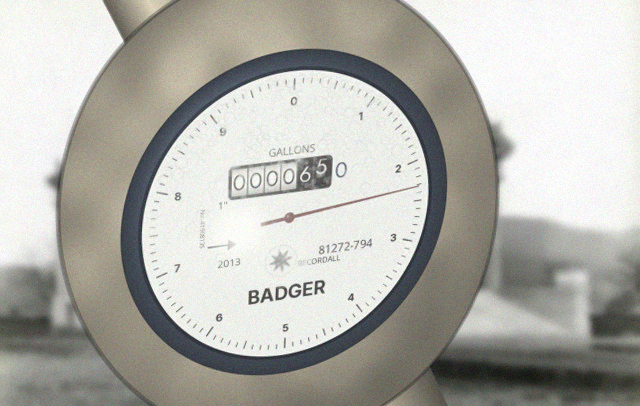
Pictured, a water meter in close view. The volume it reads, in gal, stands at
652.3 gal
